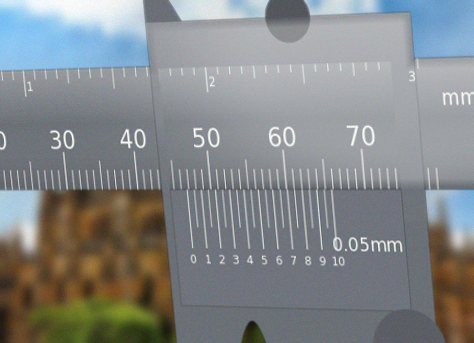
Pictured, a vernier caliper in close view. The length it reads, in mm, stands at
46.8 mm
